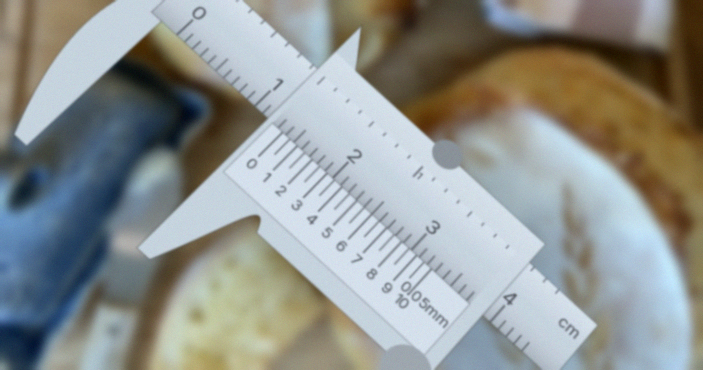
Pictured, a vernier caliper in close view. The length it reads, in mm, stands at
13.6 mm
